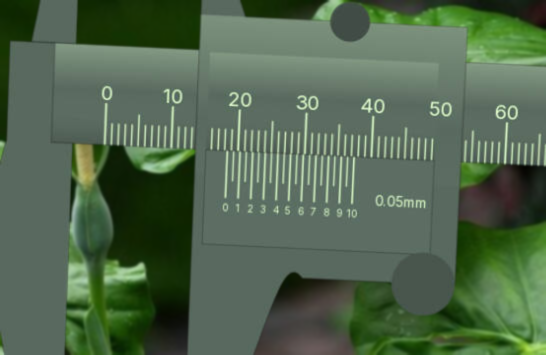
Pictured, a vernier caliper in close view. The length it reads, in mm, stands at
18.4 mm
